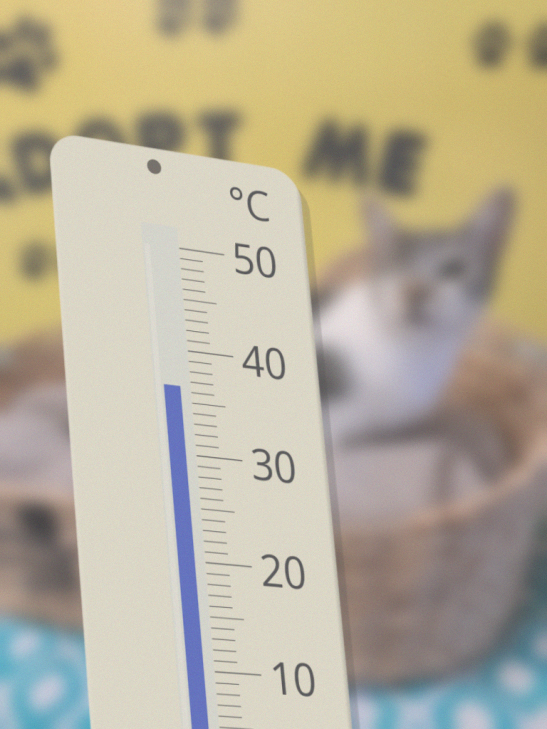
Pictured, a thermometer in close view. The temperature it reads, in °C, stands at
36.5 °C
